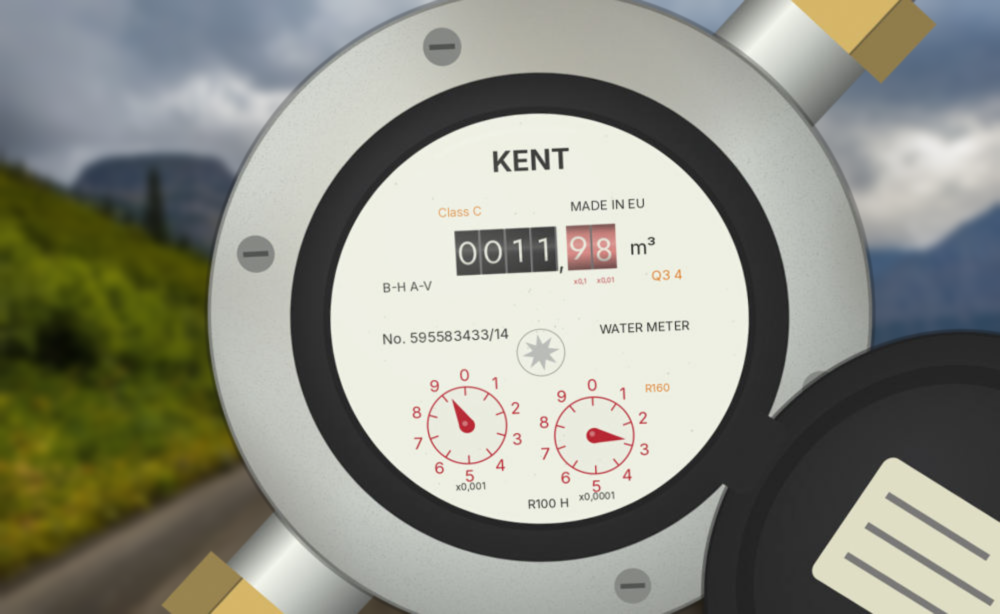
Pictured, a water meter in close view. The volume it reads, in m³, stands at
11.9792 m³
